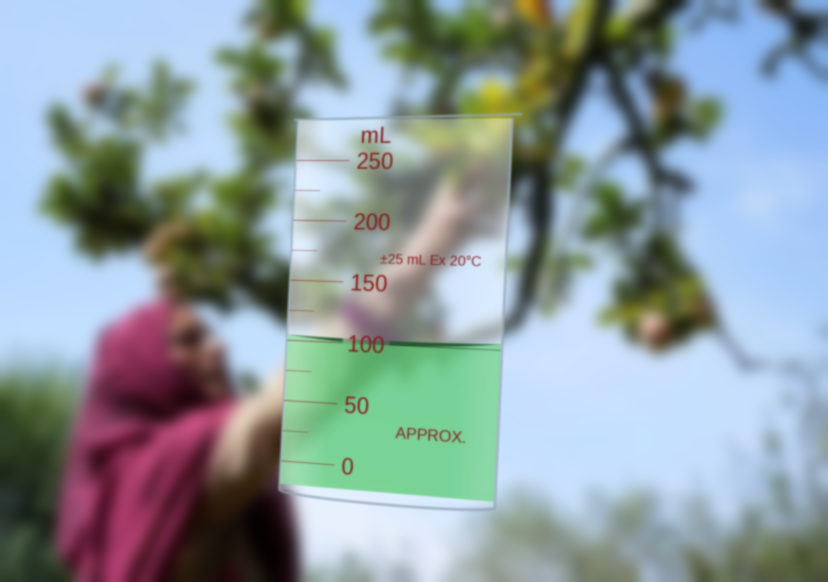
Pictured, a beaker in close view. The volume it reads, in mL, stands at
100 mL
